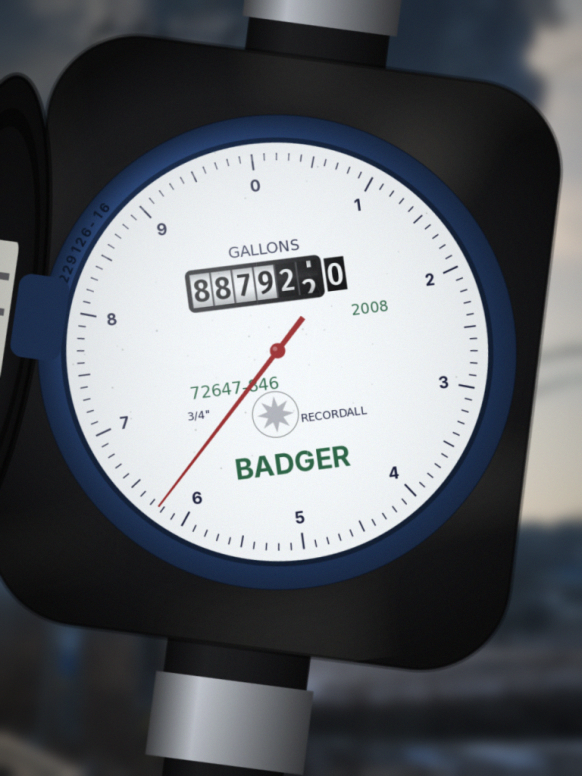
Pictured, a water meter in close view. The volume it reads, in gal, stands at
8879216.2 gal
